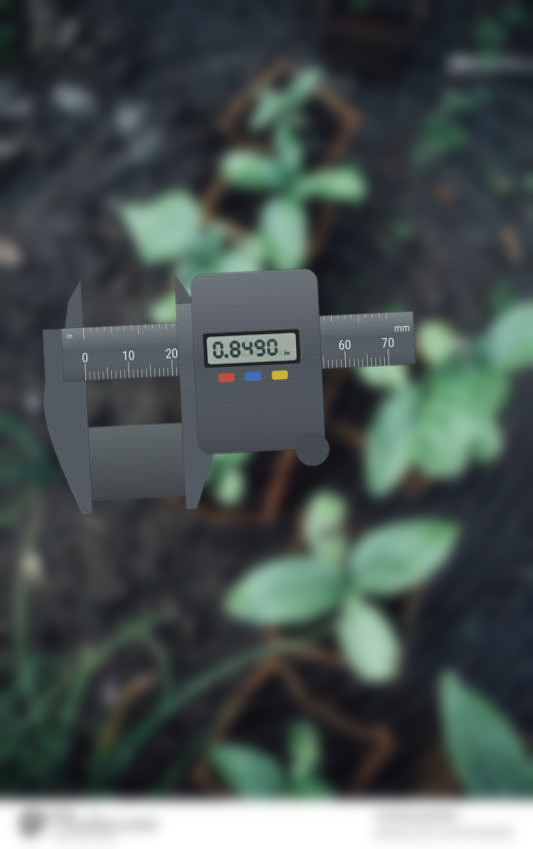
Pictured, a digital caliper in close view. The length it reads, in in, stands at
0.8490 in
